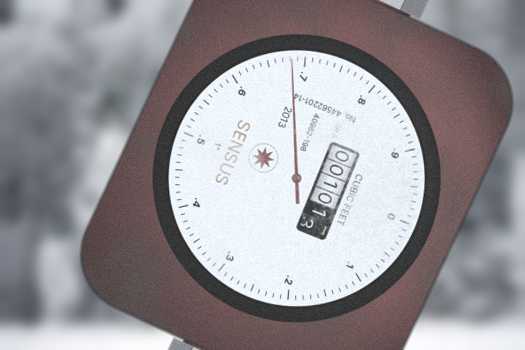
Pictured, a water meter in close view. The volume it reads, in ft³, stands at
1012.68 ft³
